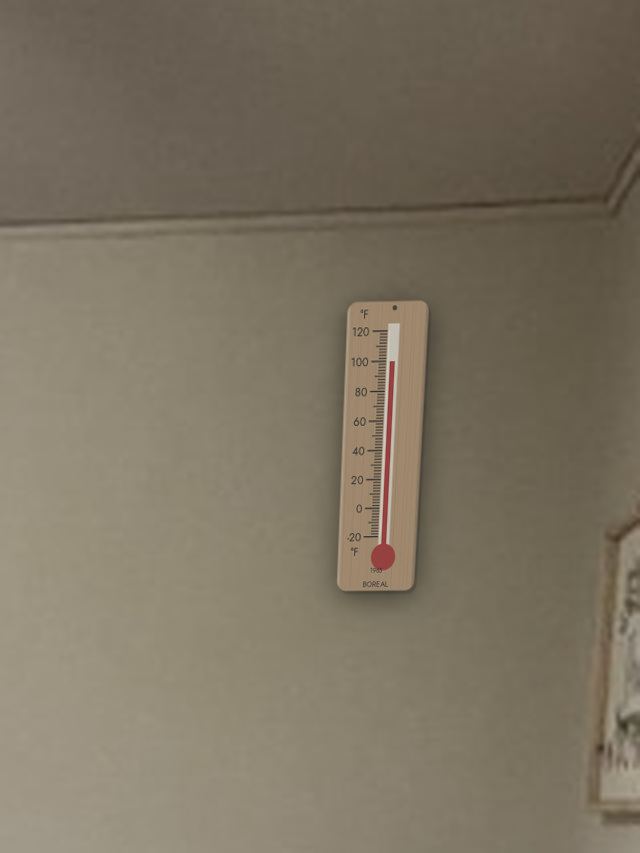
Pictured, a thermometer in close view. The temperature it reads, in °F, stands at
100 °F
